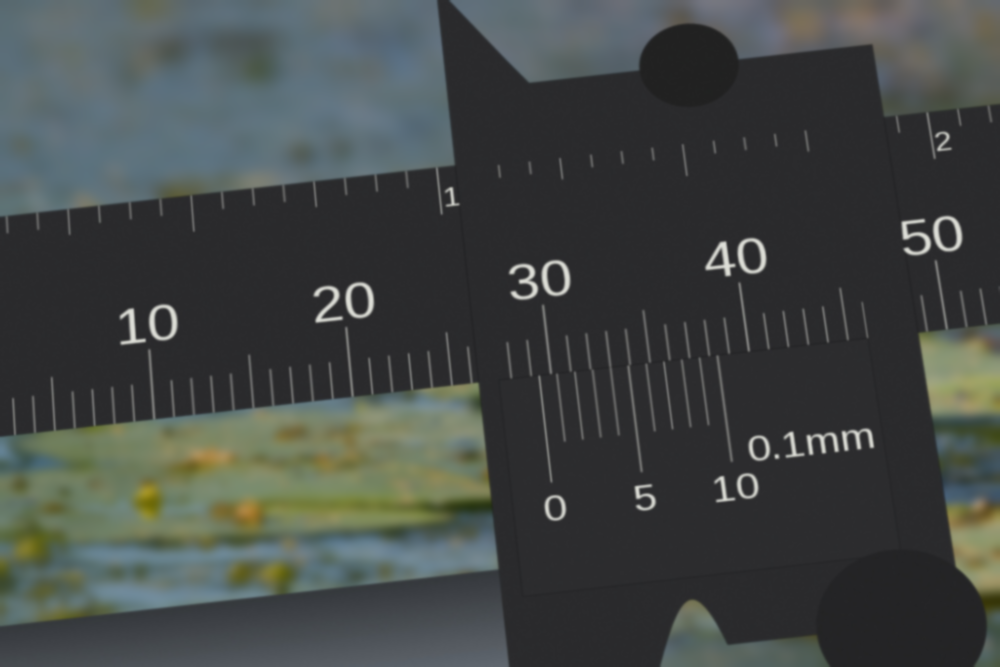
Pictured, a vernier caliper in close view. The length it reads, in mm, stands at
29.4 mm
